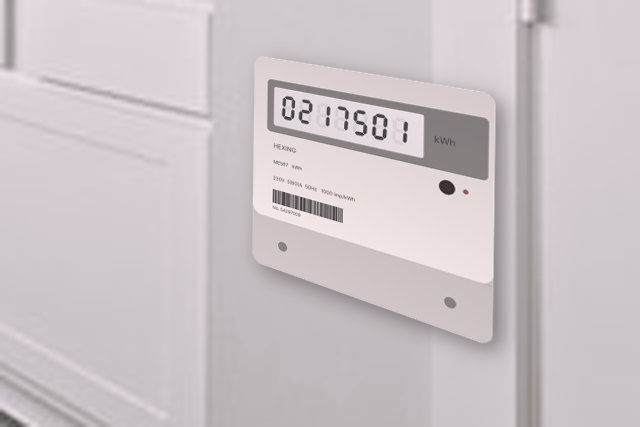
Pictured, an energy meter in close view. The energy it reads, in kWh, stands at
217501 kWh
